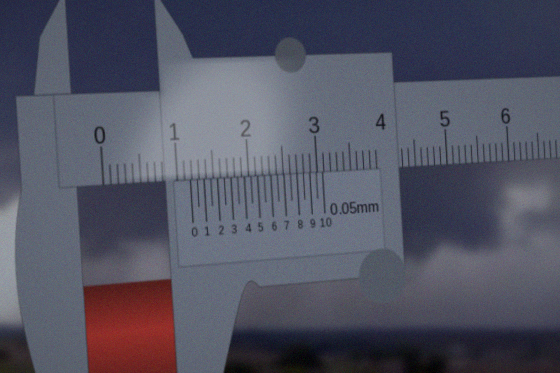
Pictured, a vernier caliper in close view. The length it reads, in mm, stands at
11.8 mm
